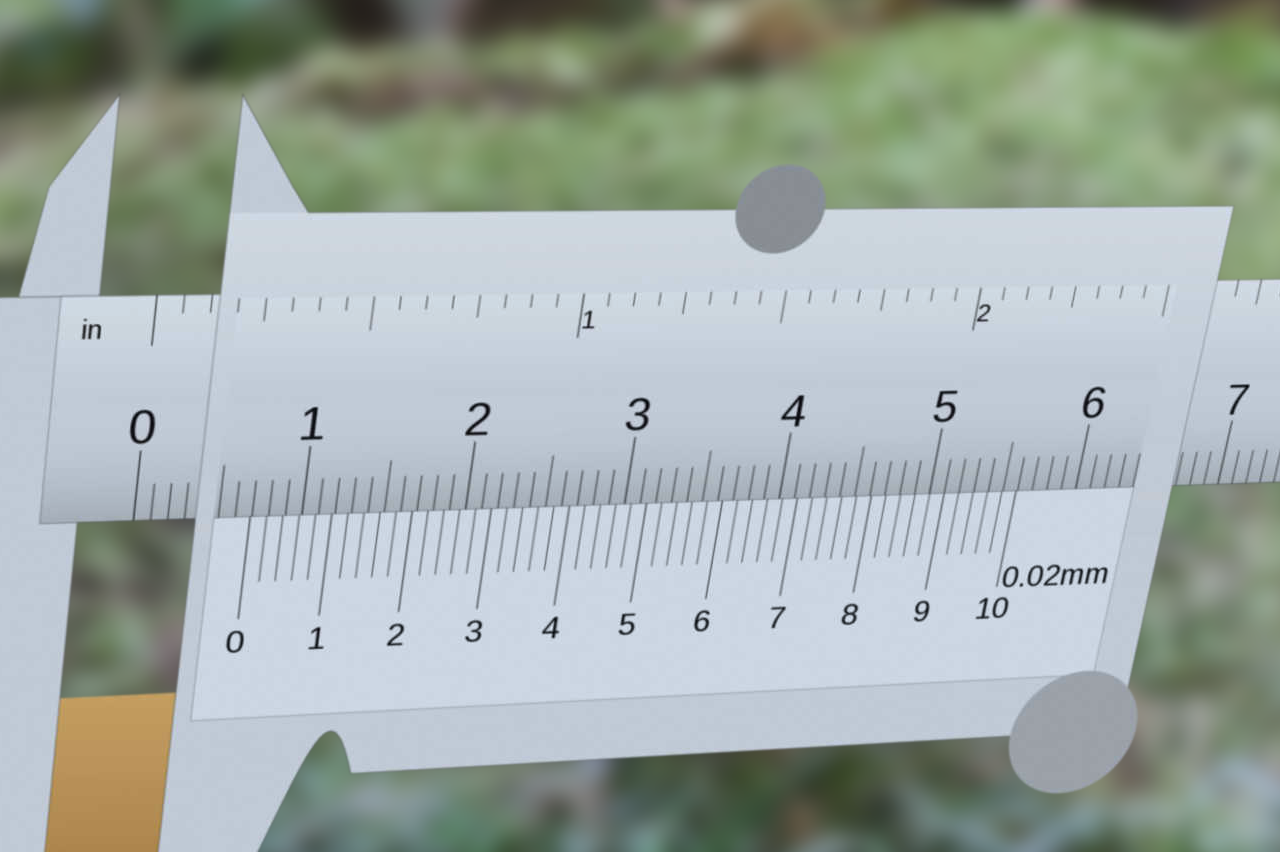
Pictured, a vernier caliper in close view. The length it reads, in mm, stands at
6.9 mm
